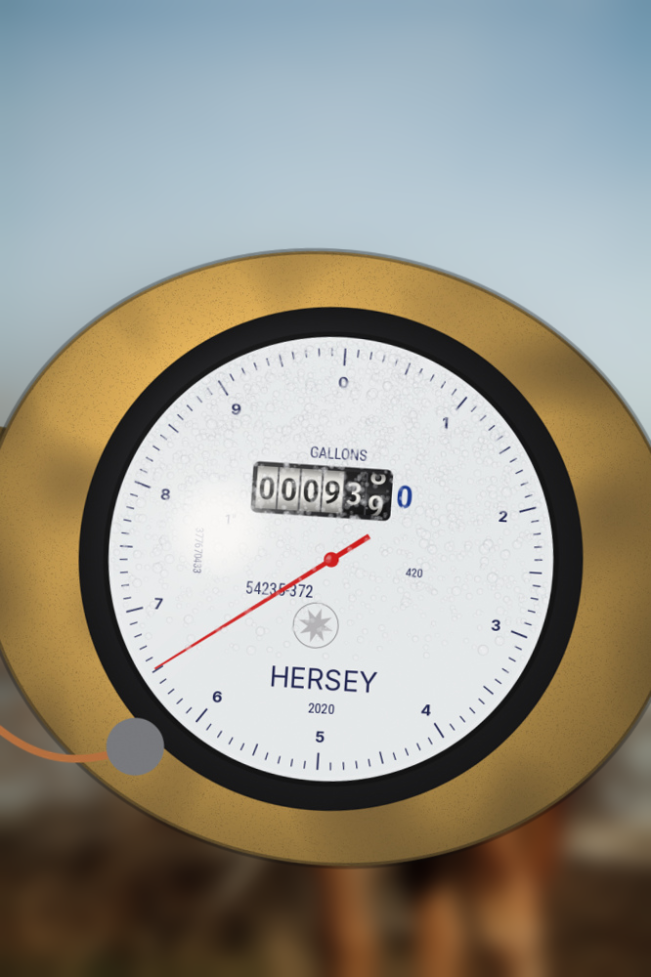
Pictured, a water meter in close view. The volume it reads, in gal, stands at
9386.5 gal
